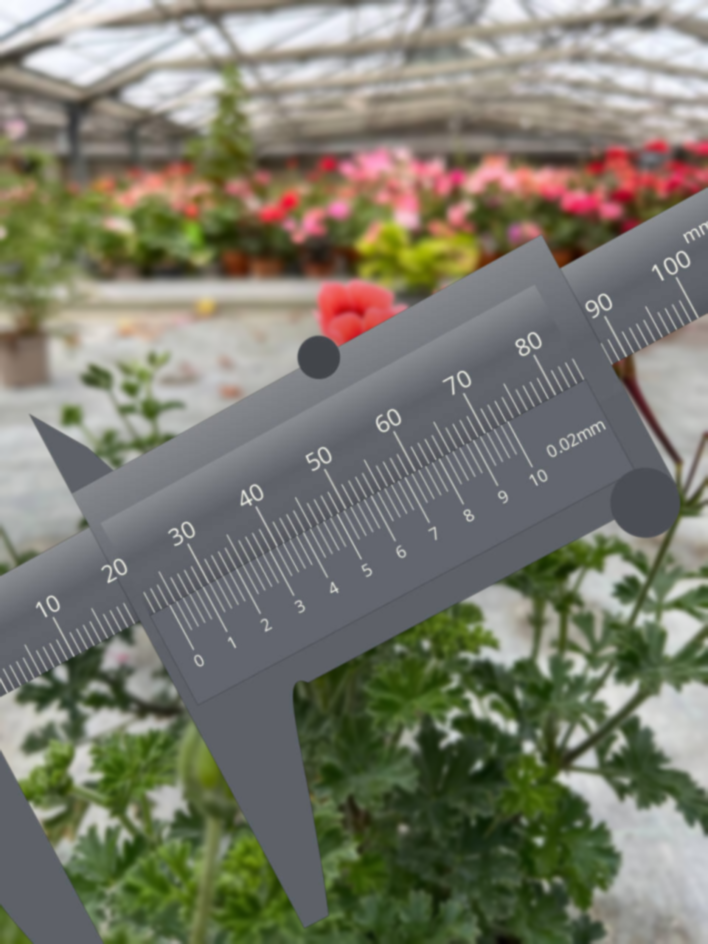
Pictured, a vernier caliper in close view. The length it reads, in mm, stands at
24.2 mm
